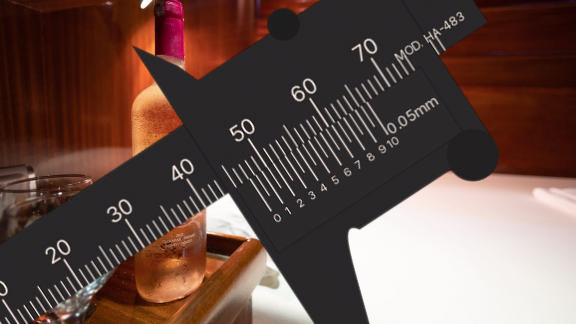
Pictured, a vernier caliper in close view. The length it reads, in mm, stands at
47.2 mm
